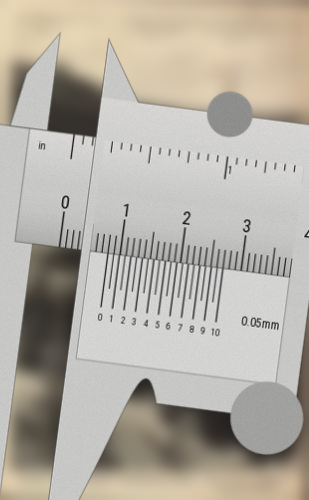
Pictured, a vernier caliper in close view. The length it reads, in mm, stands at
8.0 mm
